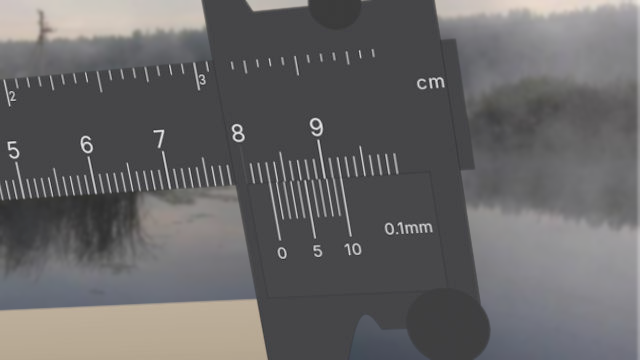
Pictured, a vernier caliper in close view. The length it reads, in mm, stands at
83.0 mm
